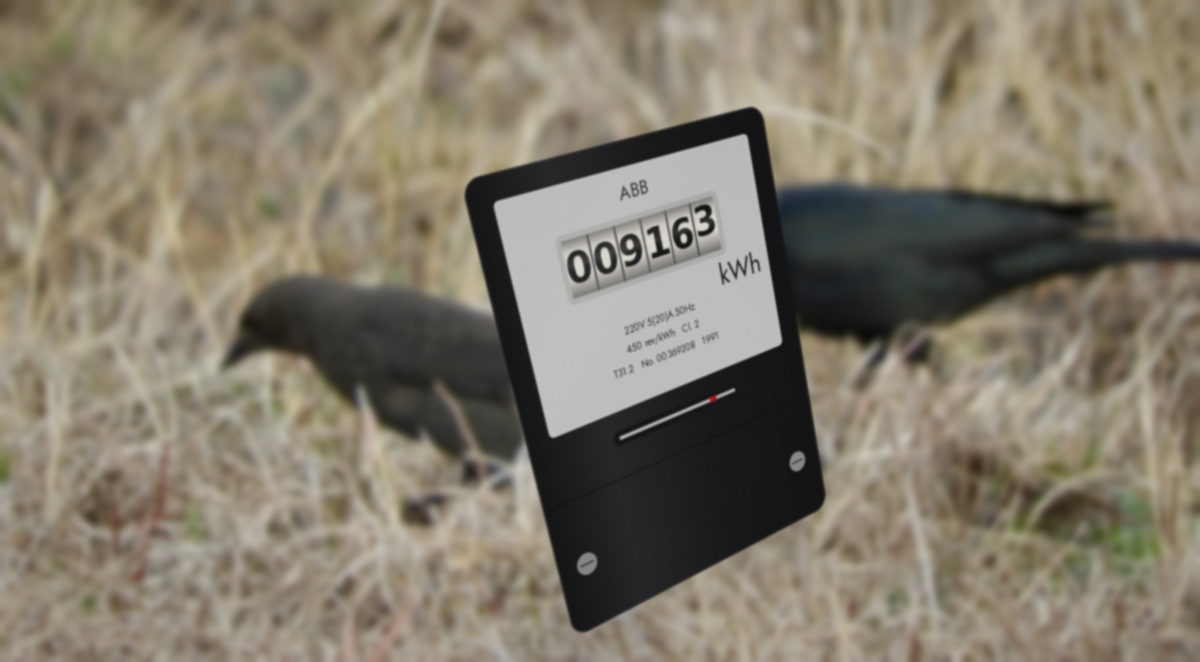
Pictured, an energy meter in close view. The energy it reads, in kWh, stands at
9163 kWh
